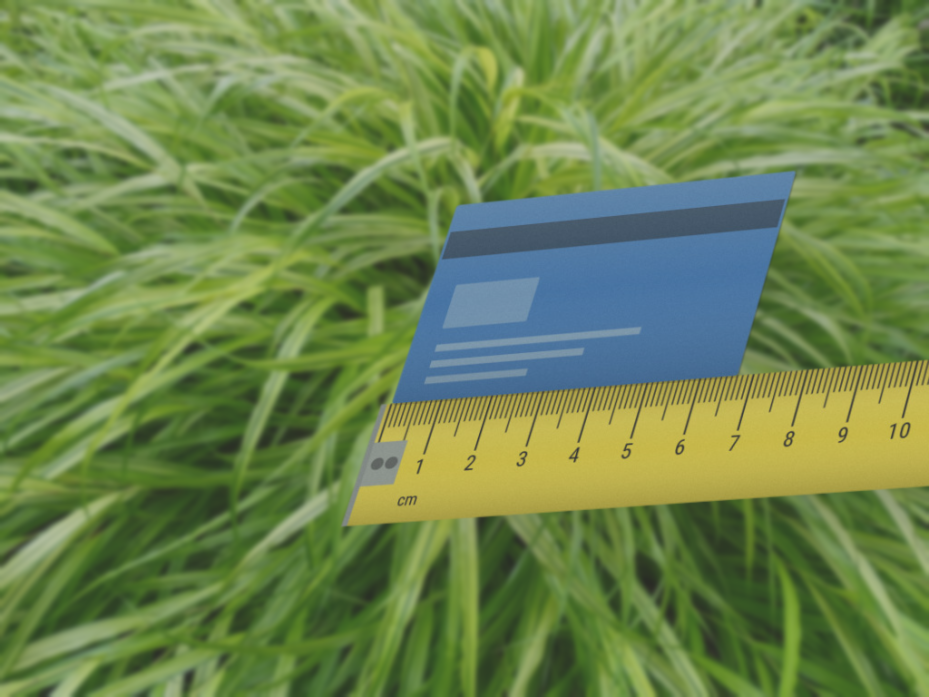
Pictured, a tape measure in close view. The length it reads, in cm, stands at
6.7 cm
